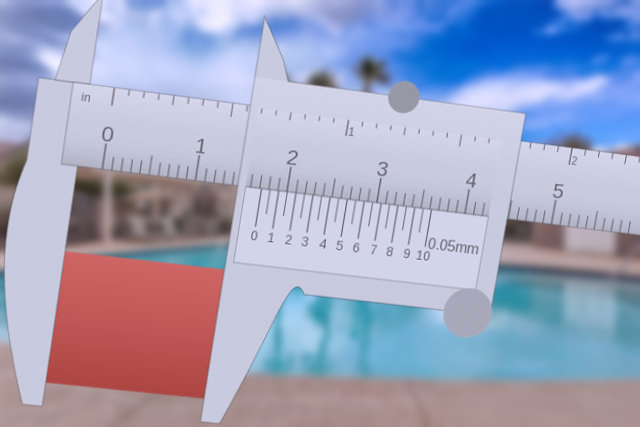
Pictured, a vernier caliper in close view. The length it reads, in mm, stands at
17.2 mm
